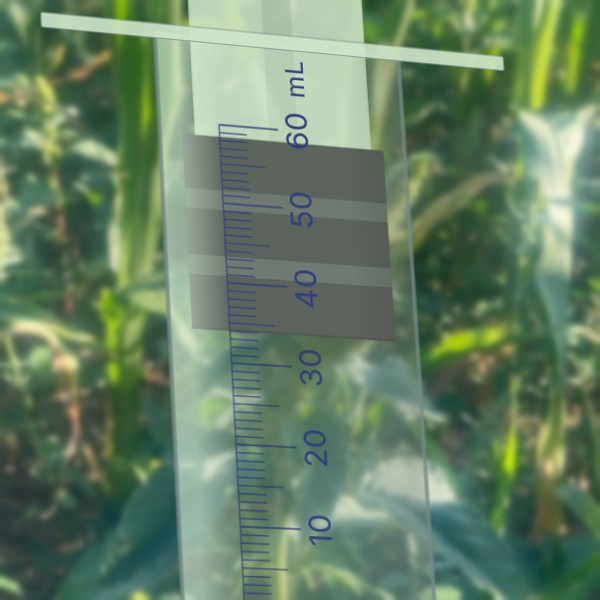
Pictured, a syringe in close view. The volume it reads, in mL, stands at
34 mL
